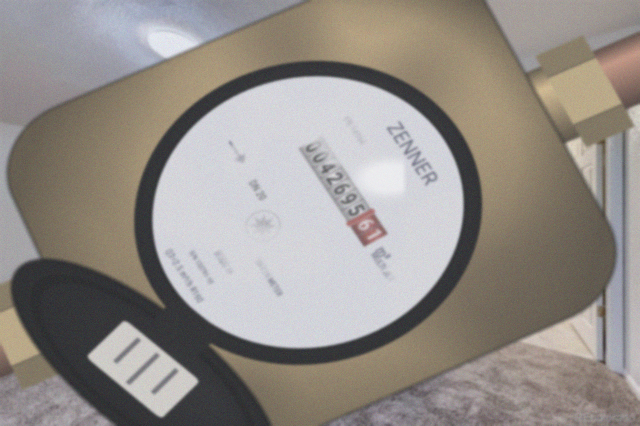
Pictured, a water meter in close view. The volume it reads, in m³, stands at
42695.61 m³
